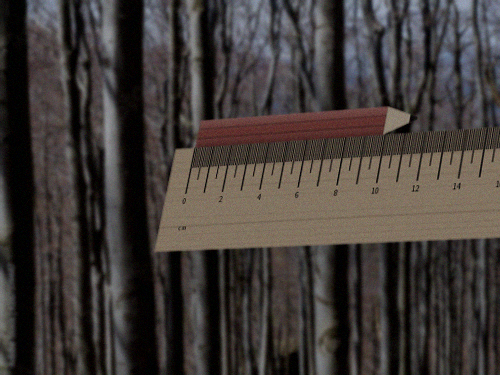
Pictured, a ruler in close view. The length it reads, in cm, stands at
11.5 cm
